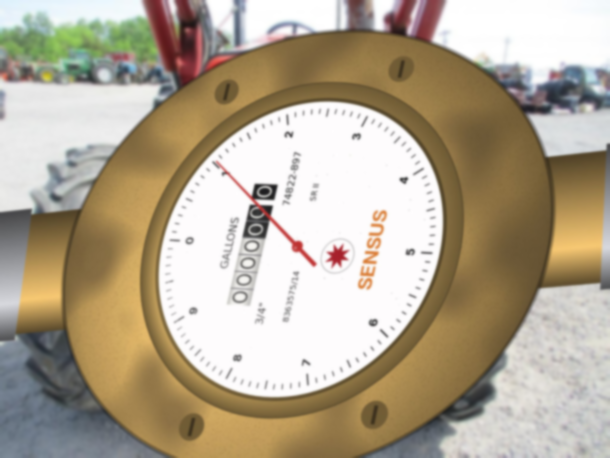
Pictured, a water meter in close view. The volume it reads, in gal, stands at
1.0 gal
